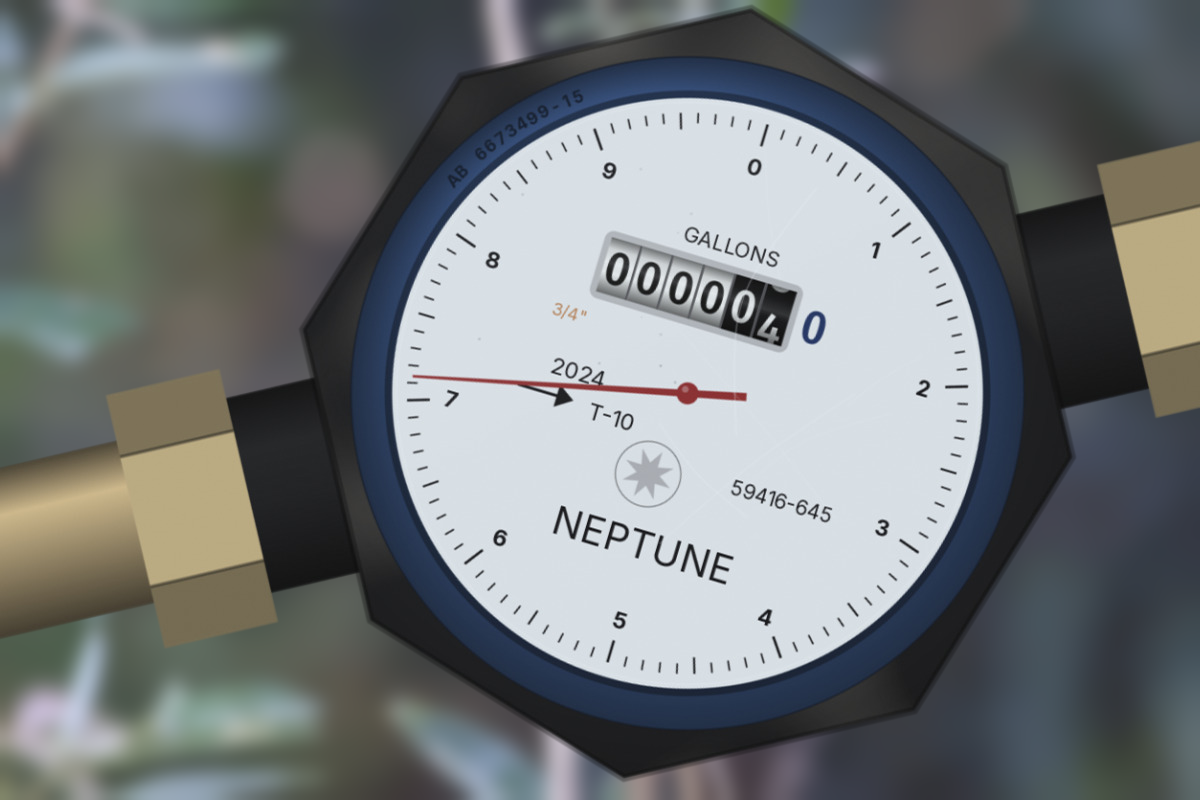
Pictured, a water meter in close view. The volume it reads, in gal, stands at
37.1 gal
